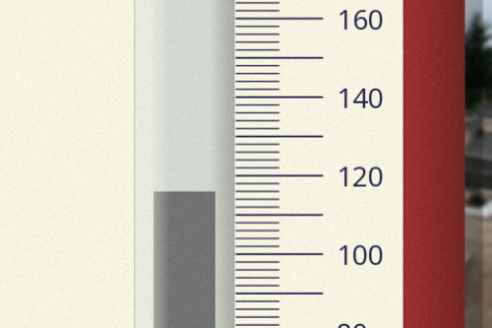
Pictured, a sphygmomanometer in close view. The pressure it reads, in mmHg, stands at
116 mmHg
